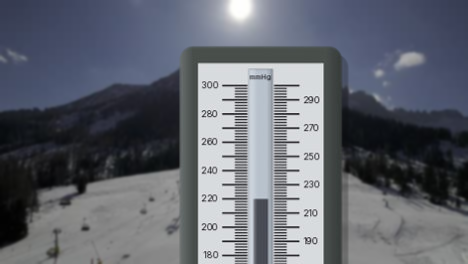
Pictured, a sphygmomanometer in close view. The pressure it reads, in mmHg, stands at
220 mmHg
